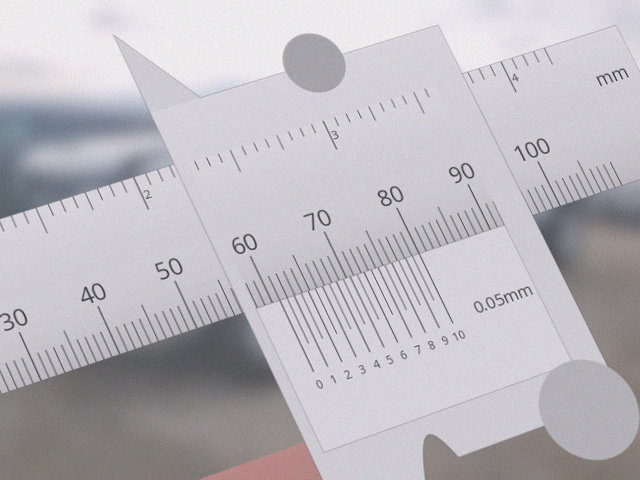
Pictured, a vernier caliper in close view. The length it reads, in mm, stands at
61.0 mm
